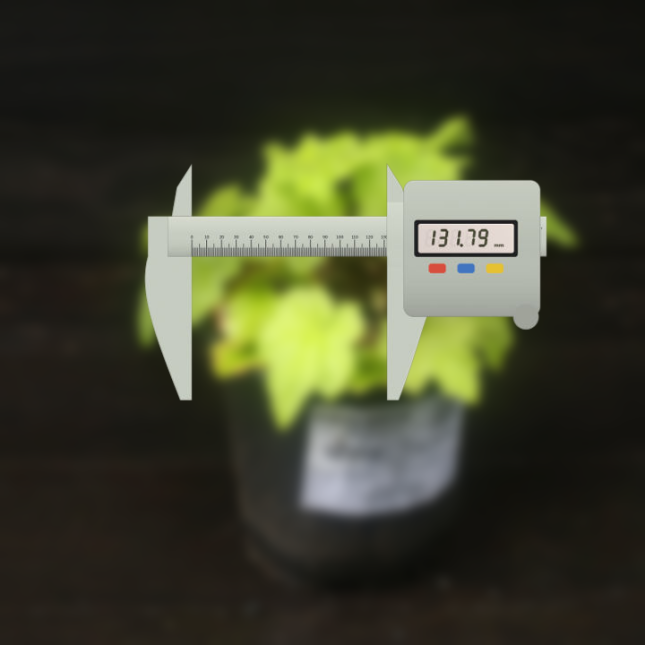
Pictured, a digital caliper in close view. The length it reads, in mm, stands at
131.79 mm
